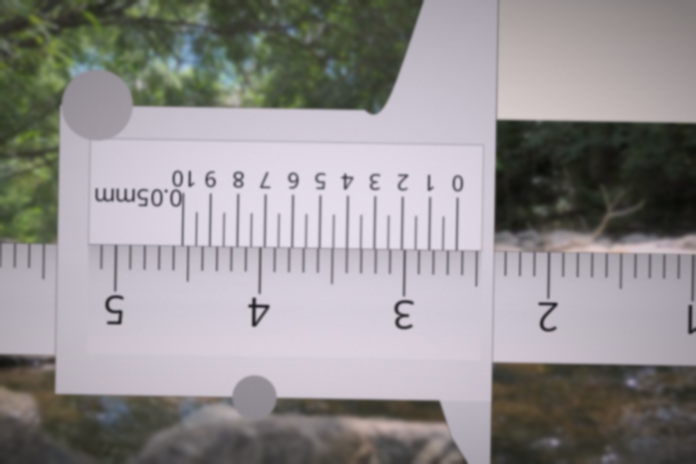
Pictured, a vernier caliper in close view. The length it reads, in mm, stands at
26.4 mm
